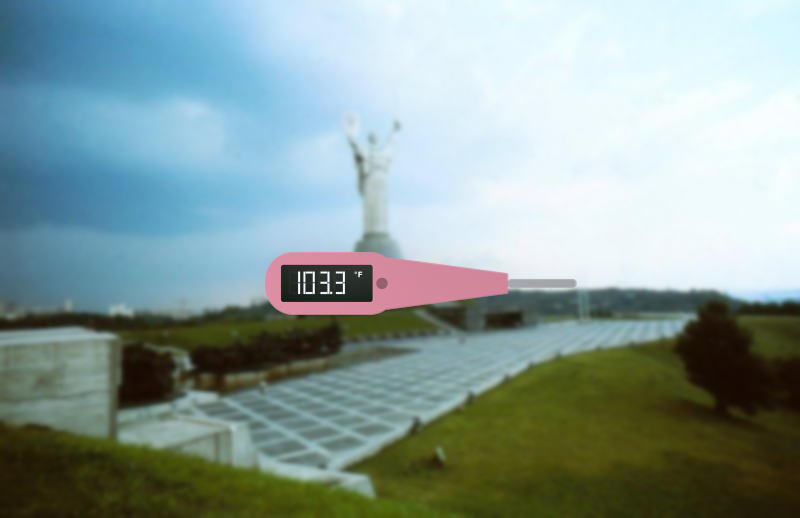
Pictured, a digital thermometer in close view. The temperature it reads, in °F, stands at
103.3 °F
